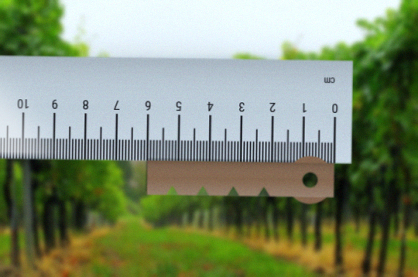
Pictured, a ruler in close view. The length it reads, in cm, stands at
6 cm
